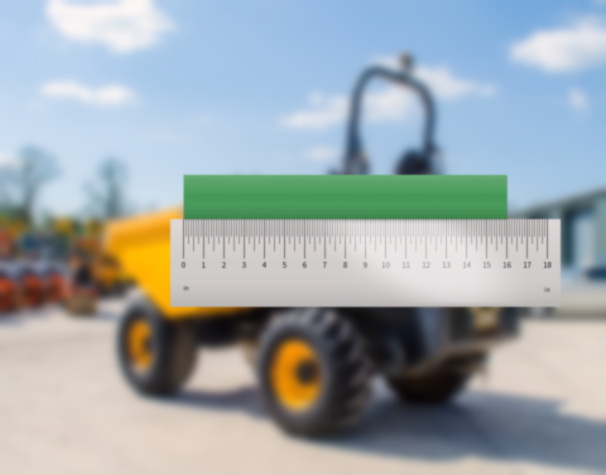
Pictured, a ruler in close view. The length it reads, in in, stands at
16 in
